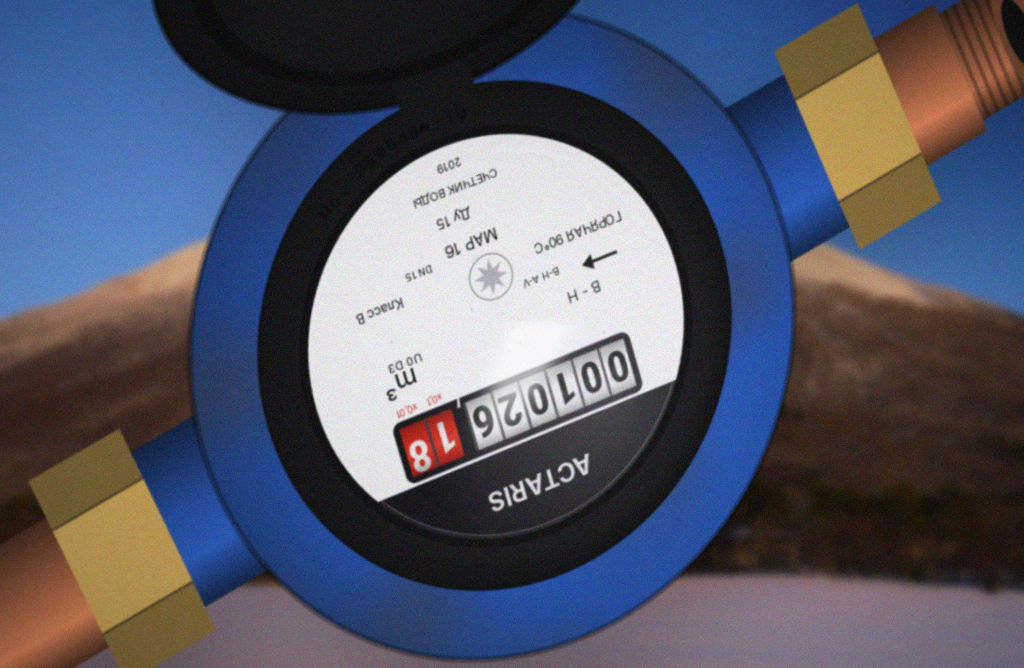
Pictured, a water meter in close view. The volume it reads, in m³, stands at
1026.18 m³
